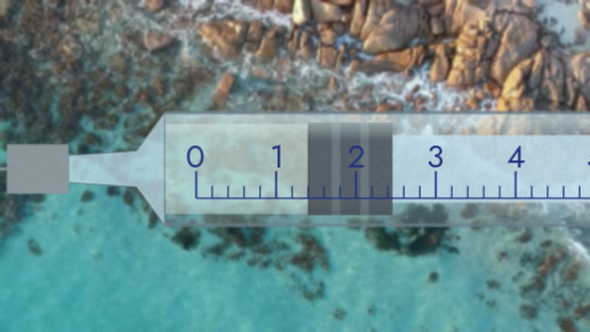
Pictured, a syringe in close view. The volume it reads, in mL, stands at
1.4 mL
